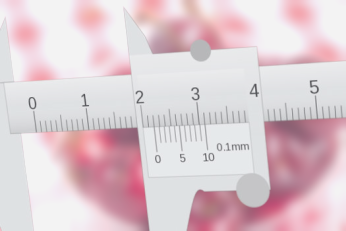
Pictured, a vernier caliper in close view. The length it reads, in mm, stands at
22.0 mm
